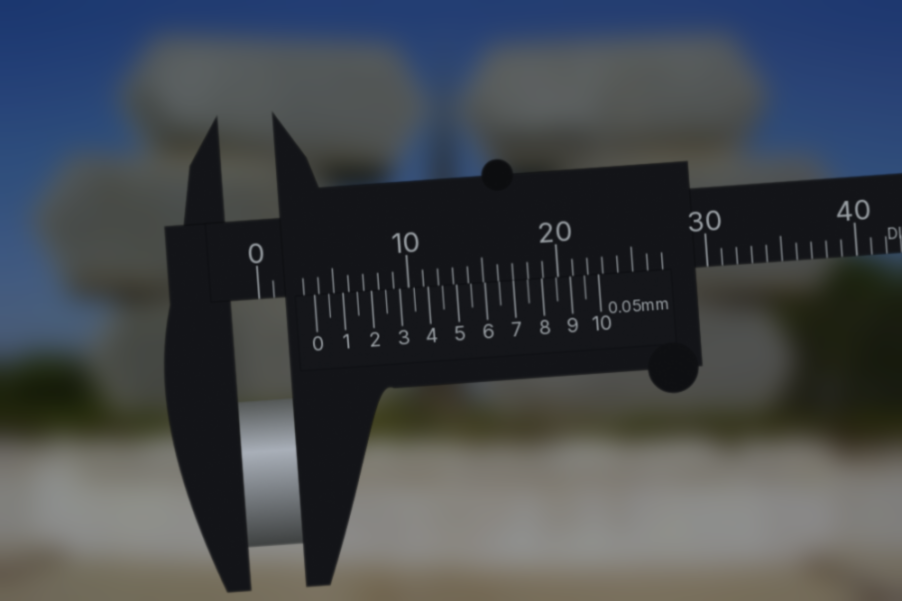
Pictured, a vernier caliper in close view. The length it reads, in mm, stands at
3.7 mm
